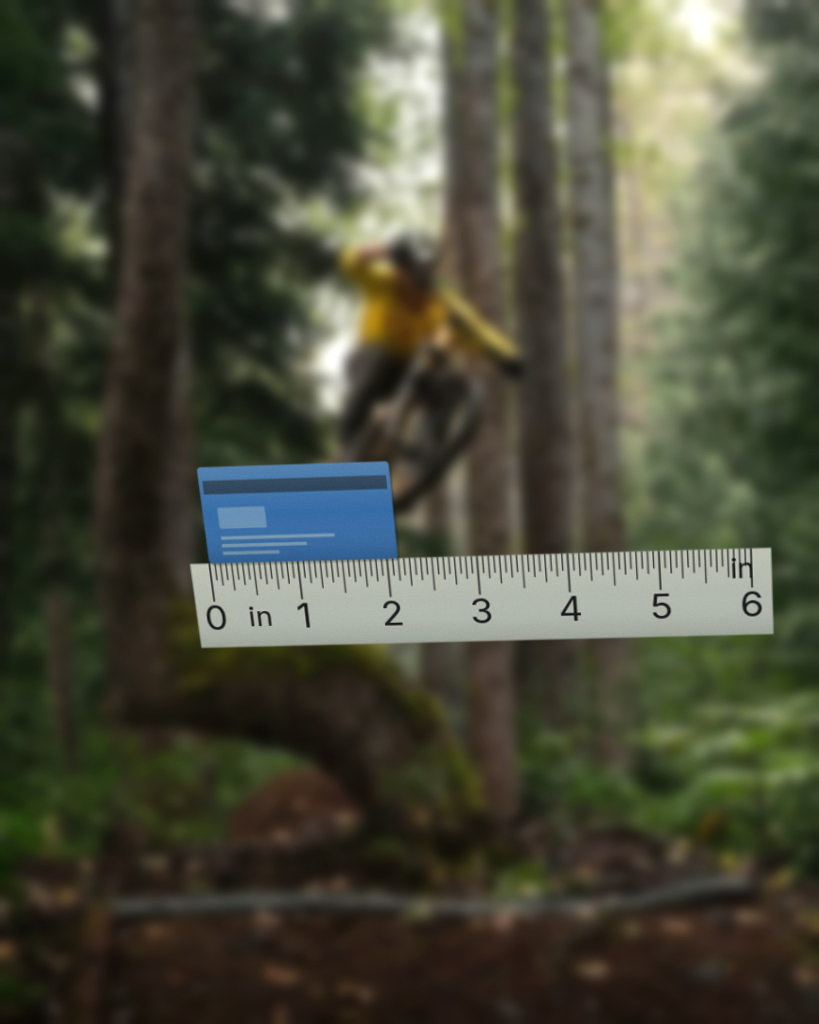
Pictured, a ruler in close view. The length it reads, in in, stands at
2.125 in
